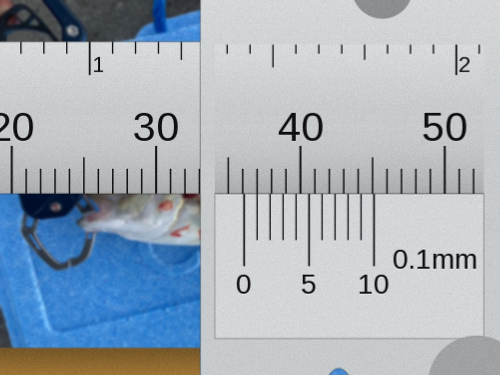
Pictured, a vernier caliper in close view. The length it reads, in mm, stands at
36.1 mm
